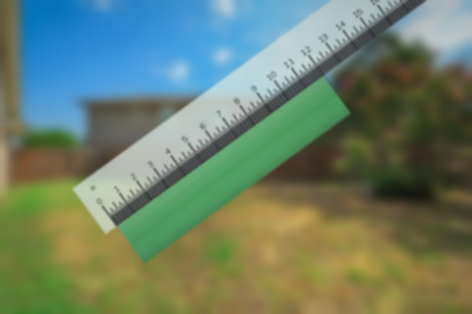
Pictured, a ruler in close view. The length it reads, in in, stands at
12 in
